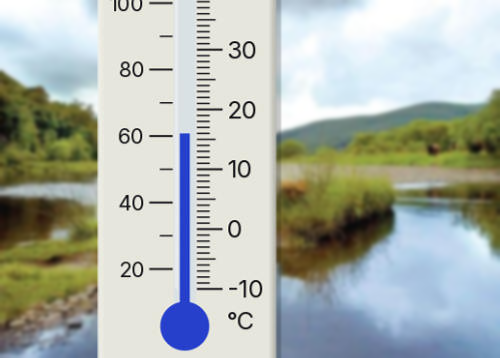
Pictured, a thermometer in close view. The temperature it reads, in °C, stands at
16 °C
